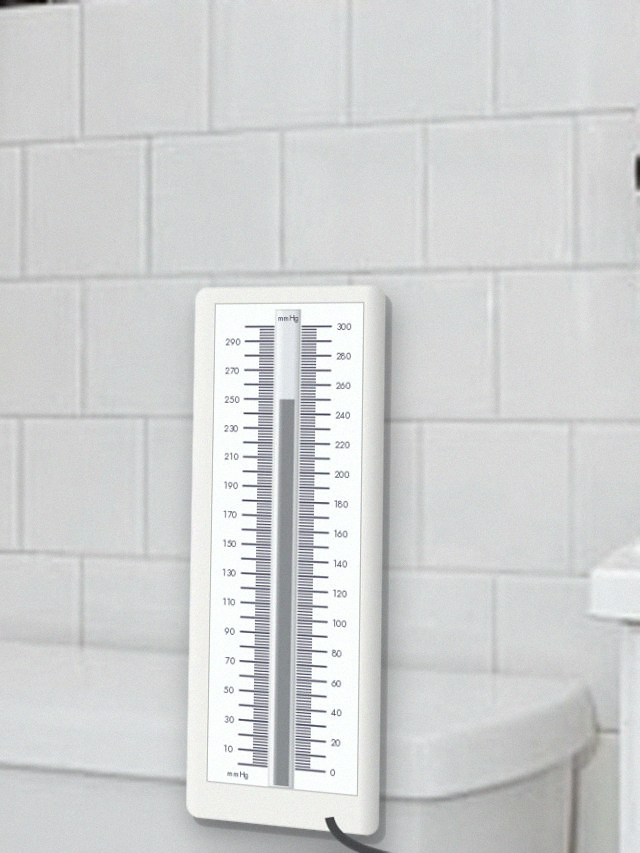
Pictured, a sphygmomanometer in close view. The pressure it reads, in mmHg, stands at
250 mmHg
